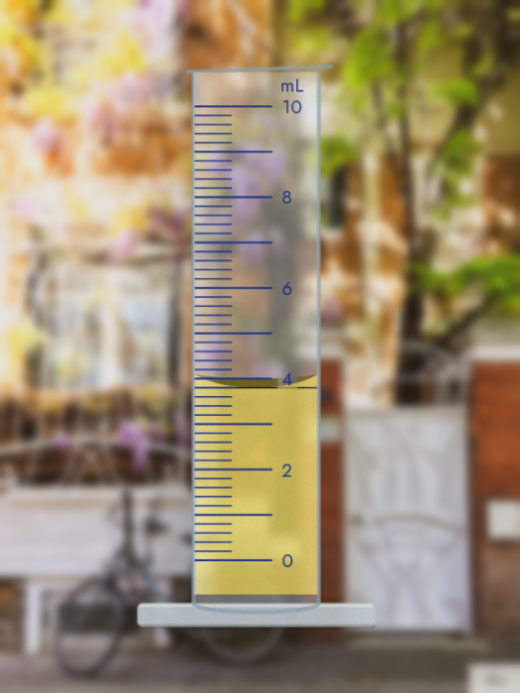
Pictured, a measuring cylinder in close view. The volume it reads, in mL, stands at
3.8 mL
